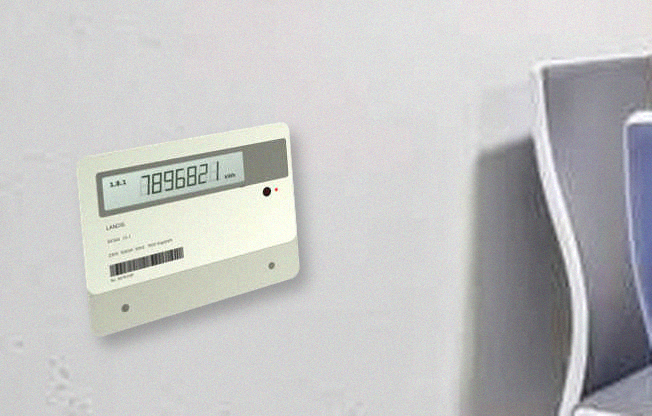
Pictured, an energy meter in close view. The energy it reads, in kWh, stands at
7896821 kWh
